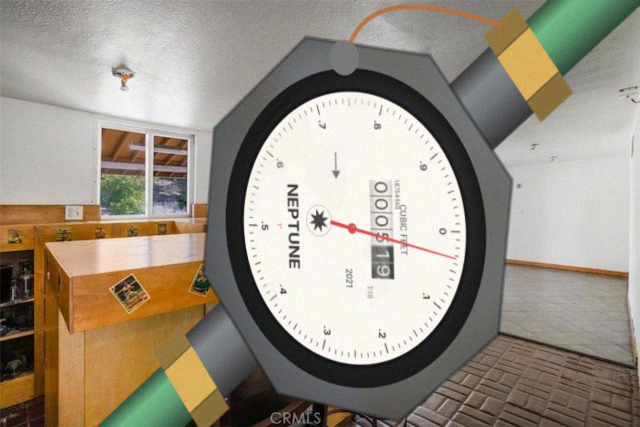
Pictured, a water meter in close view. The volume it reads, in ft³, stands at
519.03 ft³
